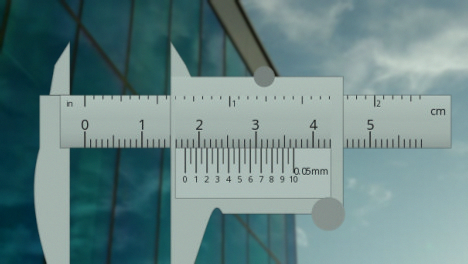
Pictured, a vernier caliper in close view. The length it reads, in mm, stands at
17.6 mm
